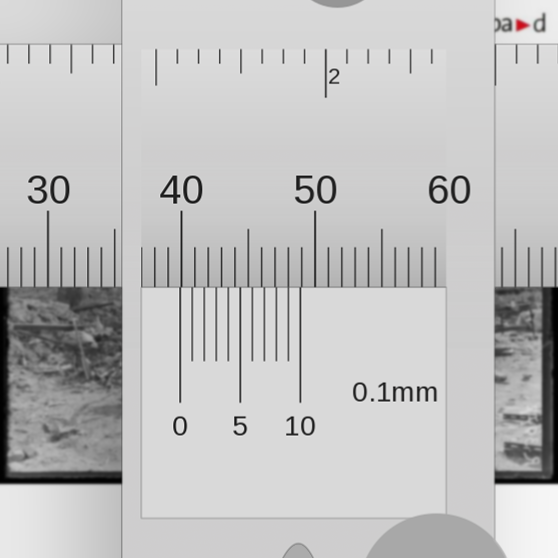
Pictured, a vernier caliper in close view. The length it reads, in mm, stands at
39.9 mm
